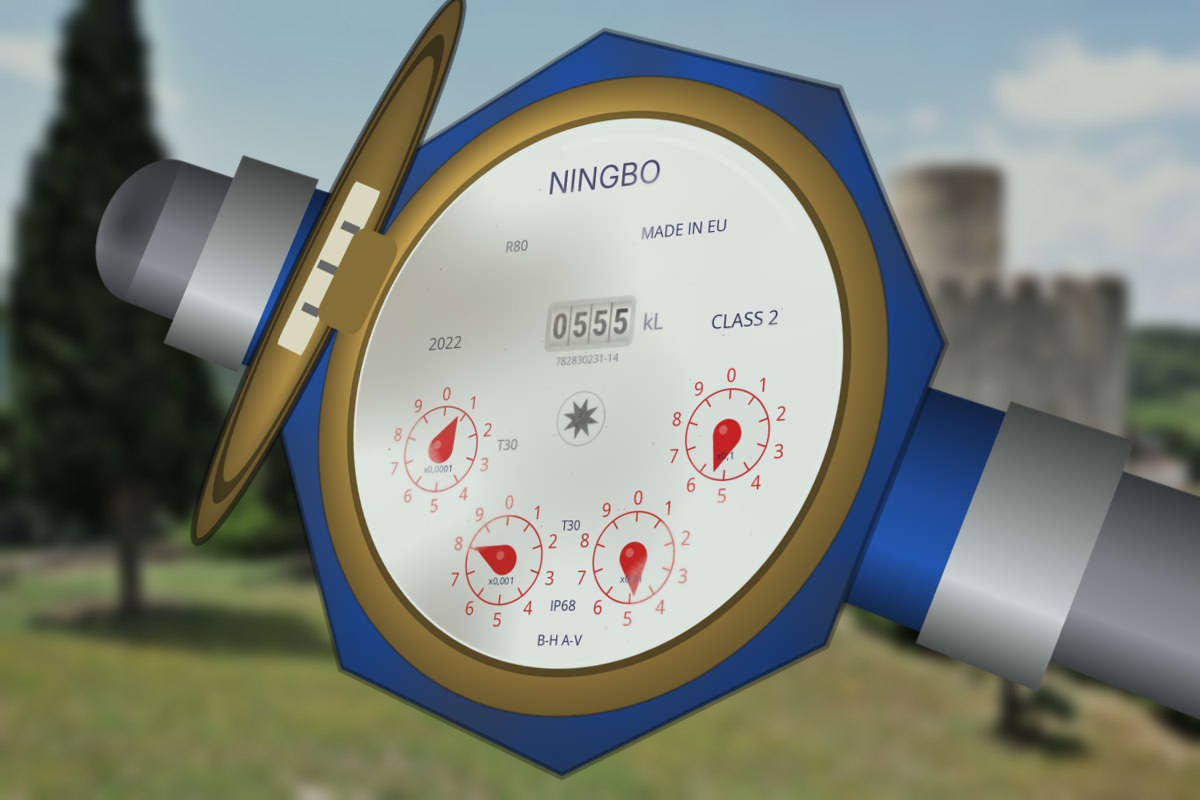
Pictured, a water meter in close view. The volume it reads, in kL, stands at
555.5480 kL
